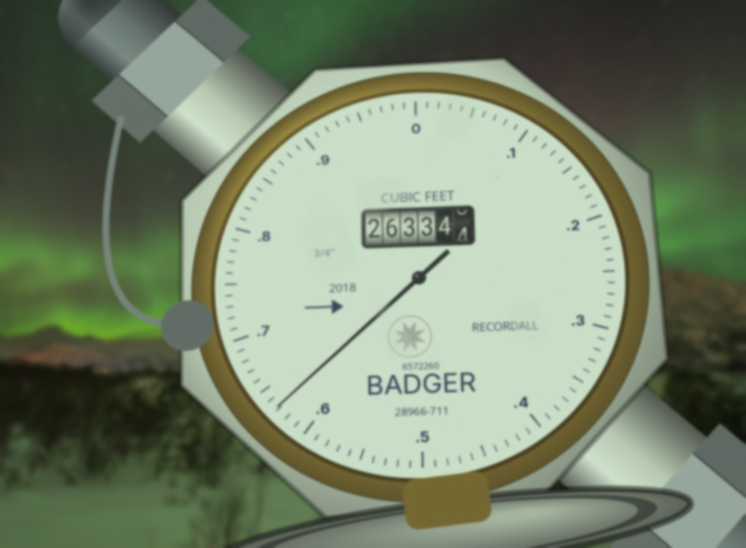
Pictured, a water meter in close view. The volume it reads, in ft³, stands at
263343.63 ft³
